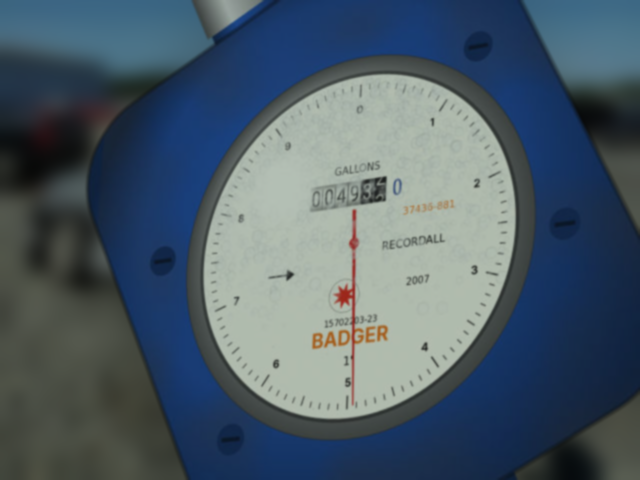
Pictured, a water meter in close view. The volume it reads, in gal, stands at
49324.9 gal
